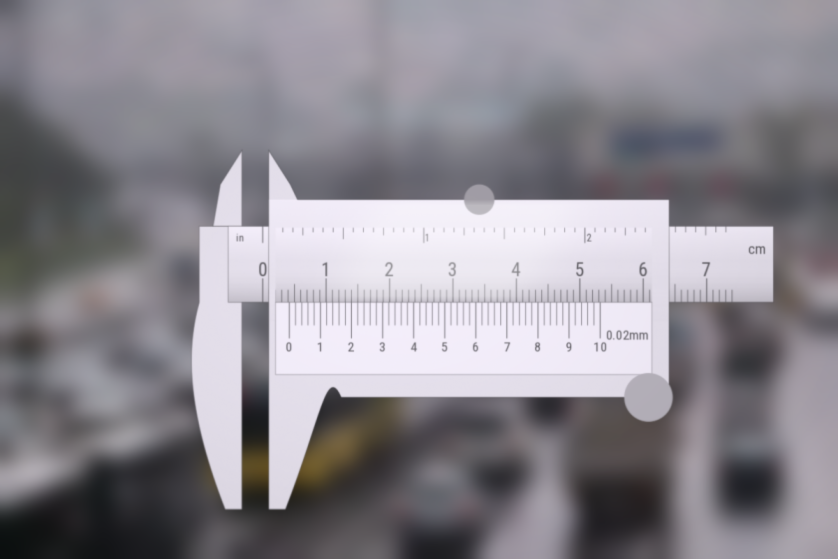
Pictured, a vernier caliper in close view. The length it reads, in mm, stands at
4.2 mm
